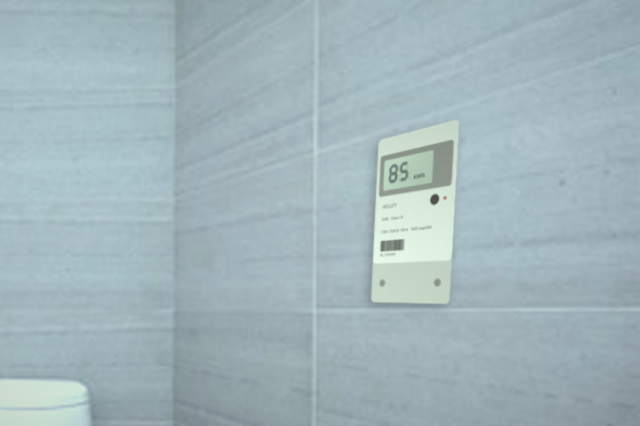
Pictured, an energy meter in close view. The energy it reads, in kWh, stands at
85 kWh
